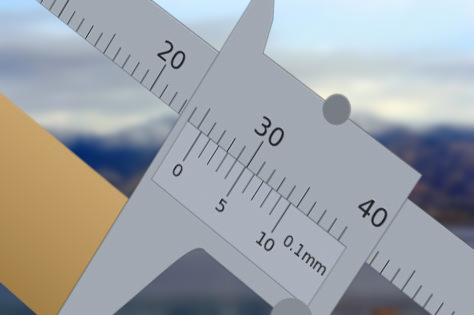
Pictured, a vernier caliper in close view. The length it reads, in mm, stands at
25.4 mm
